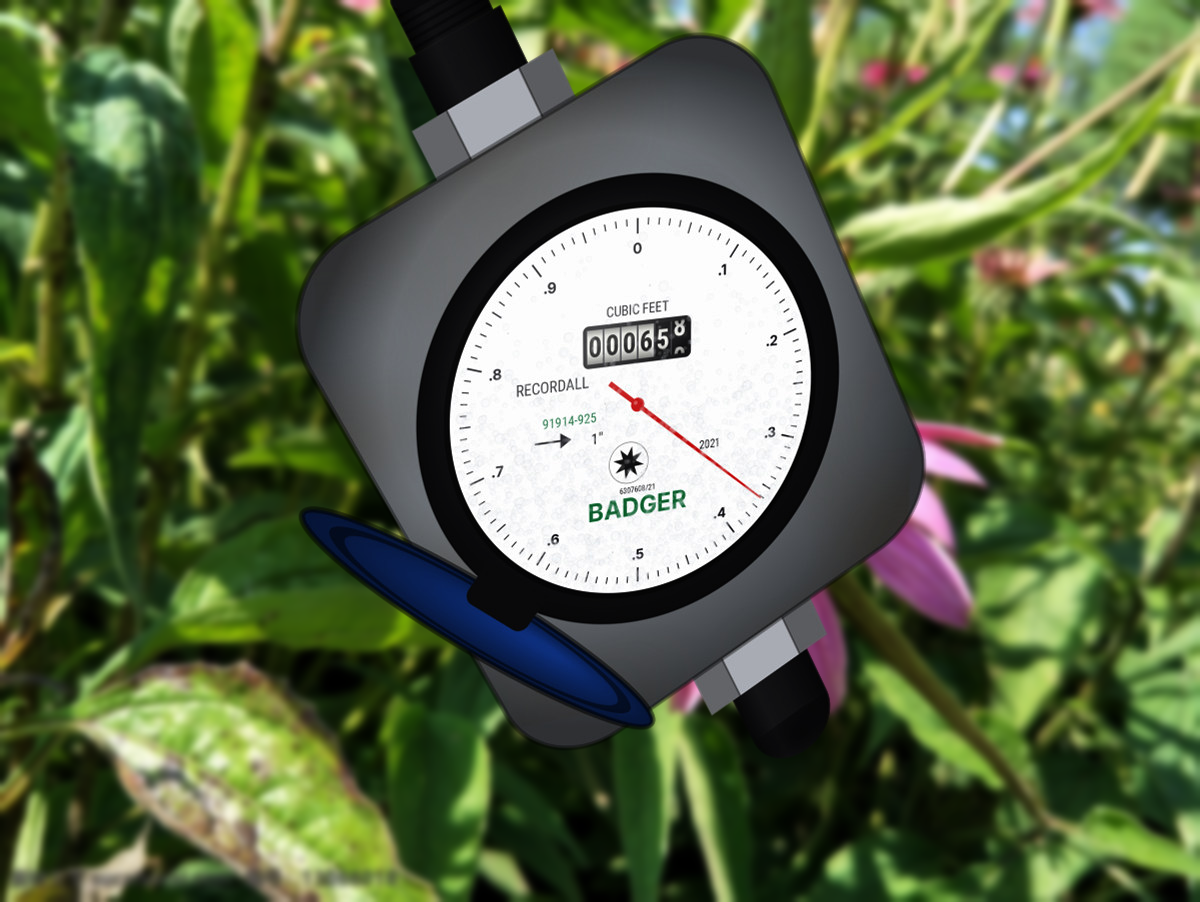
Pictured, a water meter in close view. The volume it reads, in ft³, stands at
658.36 ft³
